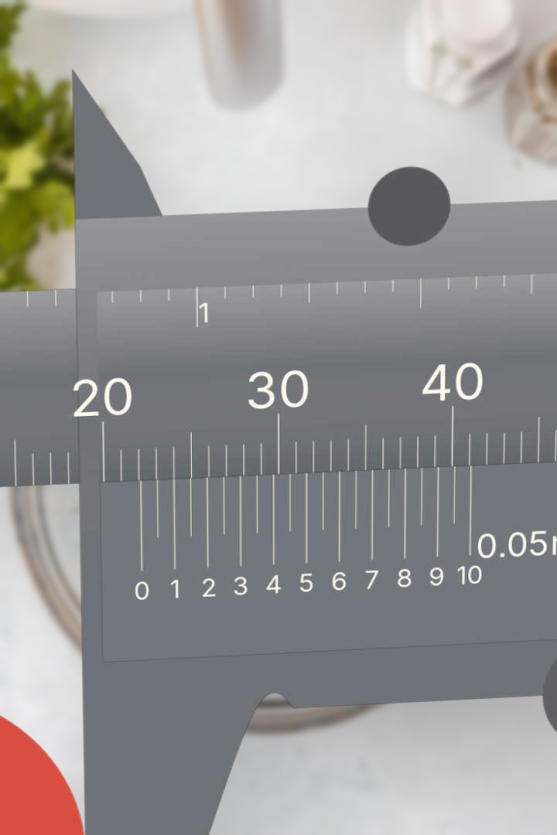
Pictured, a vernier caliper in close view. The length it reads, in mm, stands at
22.1 mm
